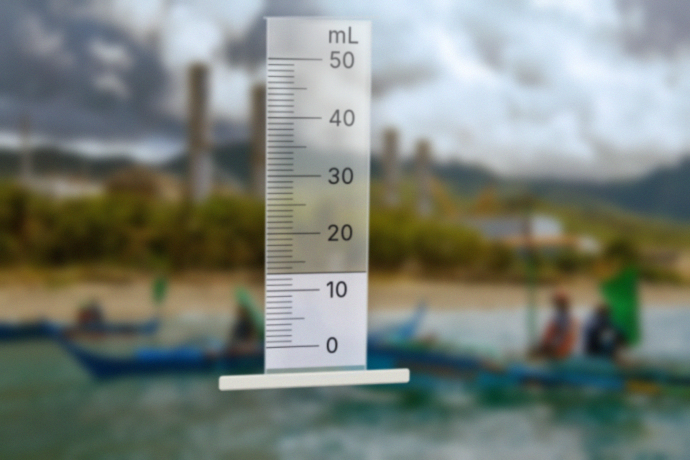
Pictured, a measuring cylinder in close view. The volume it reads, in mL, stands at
13 mL
